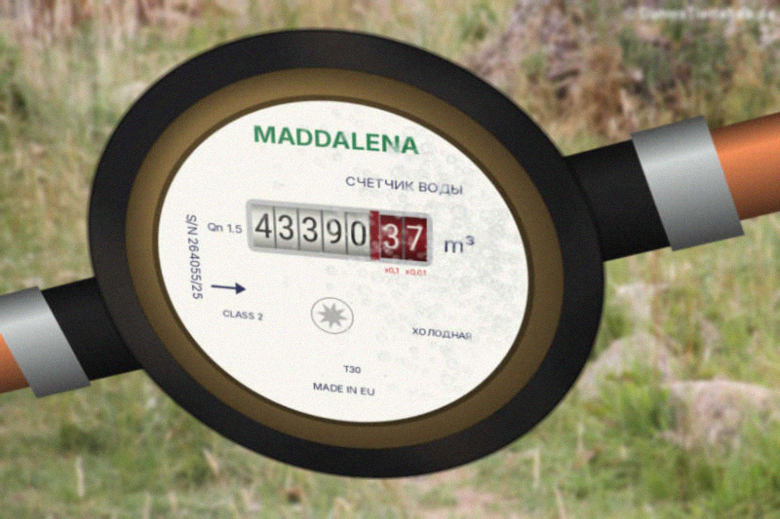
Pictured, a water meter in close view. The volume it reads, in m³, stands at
43390.37 m³
